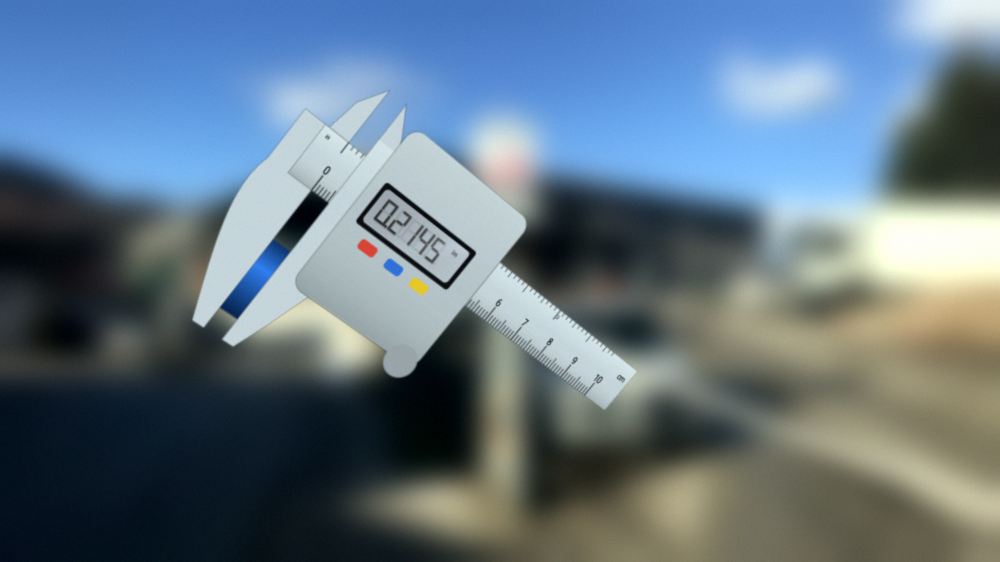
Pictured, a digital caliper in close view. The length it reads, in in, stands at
0.2145 in
